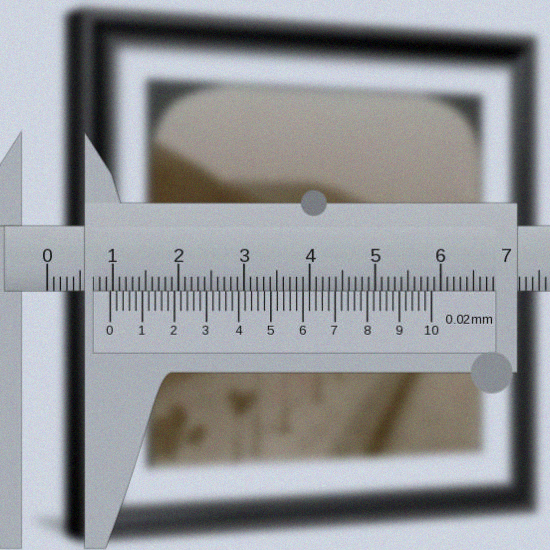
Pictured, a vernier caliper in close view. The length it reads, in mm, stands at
9.6 mm
